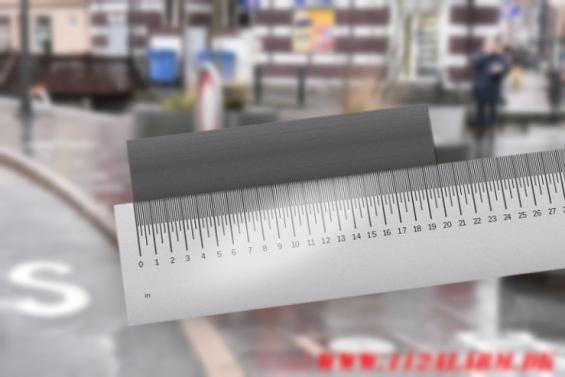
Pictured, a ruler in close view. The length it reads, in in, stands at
20 in
